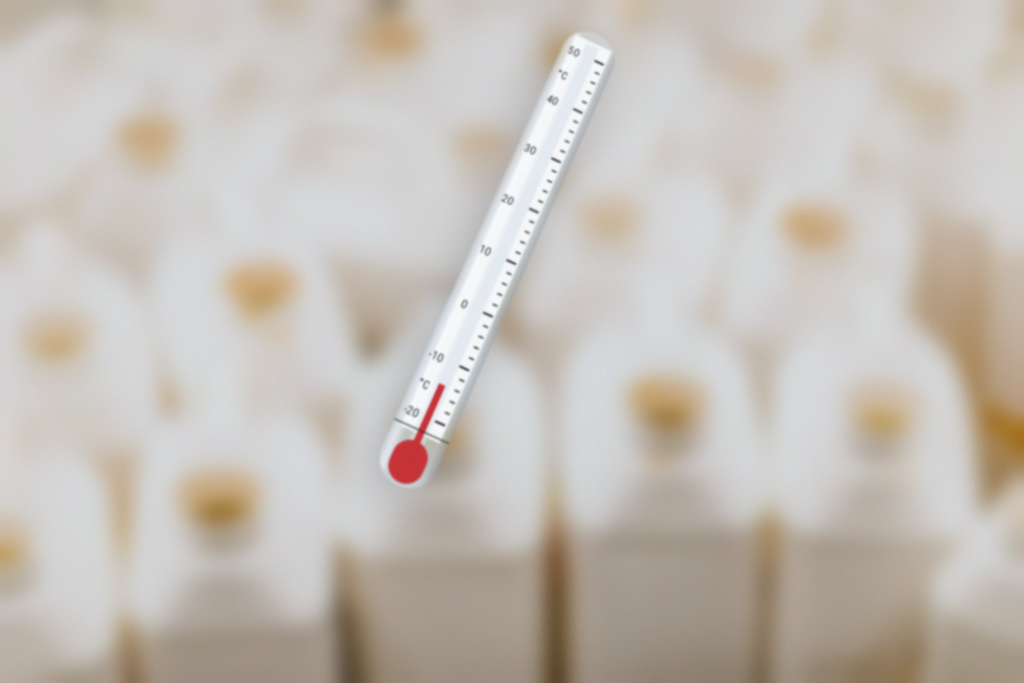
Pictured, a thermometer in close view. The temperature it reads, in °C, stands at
-14 °C
